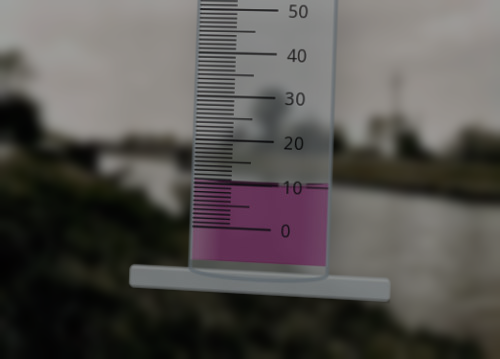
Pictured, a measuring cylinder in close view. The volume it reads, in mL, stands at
10 mL
